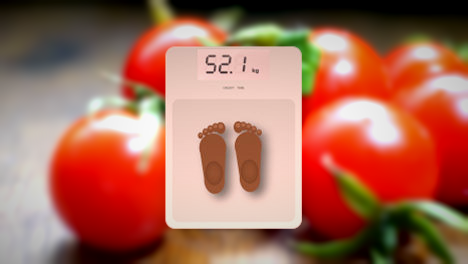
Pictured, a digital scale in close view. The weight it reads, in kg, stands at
52.1 kg
